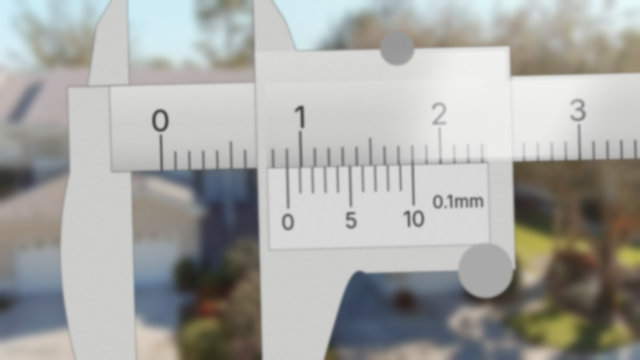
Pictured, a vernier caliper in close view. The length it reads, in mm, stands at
9.0 mm
